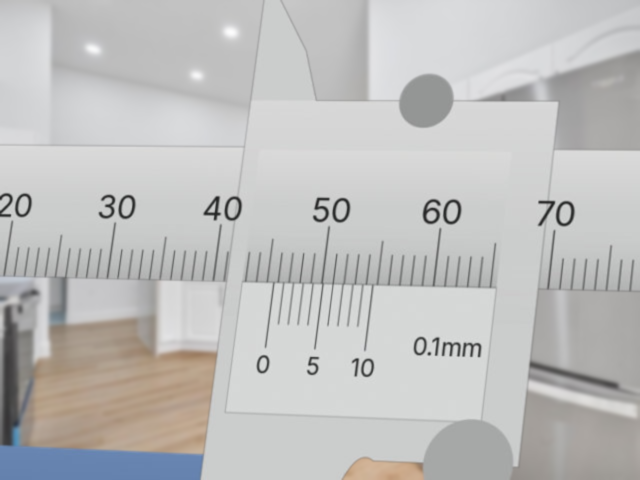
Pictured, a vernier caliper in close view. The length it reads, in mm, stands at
45.6 mm
